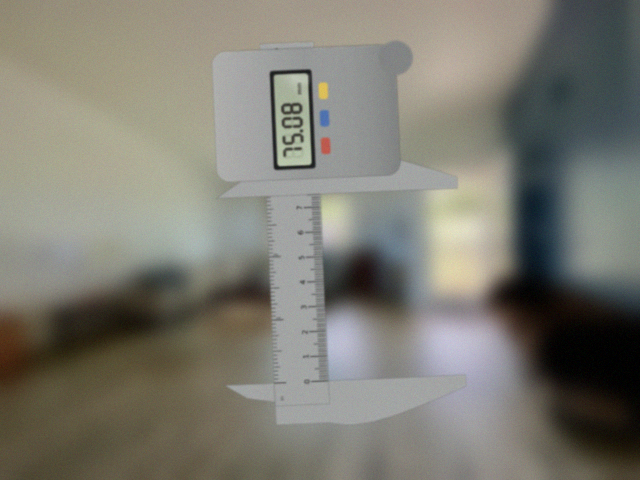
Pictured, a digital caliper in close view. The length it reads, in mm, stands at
75.08 mm
